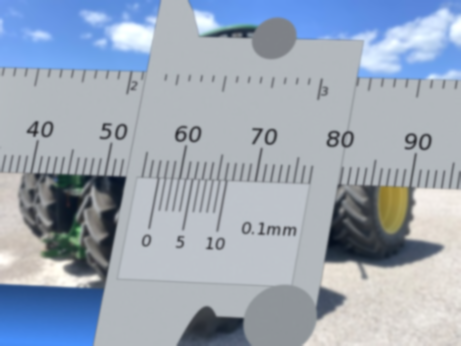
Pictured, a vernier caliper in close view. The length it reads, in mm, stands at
57.2 mm
